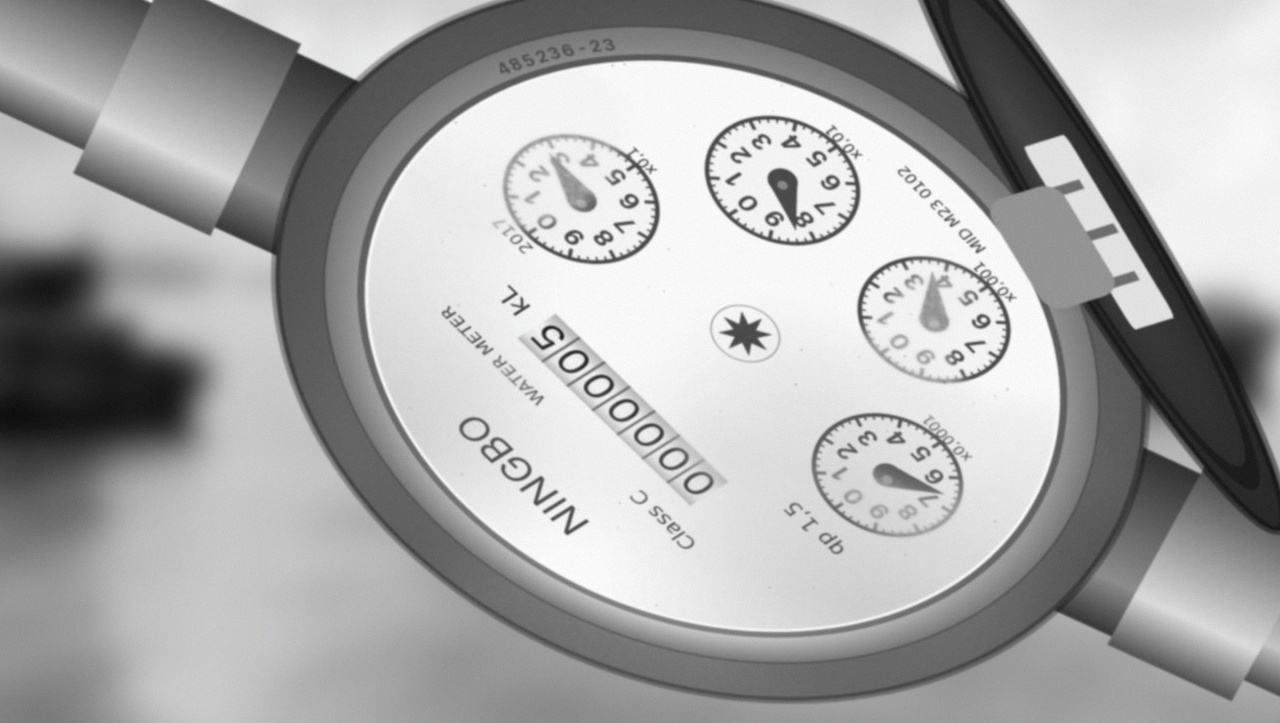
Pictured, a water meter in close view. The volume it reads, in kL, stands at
5.2836 kL
